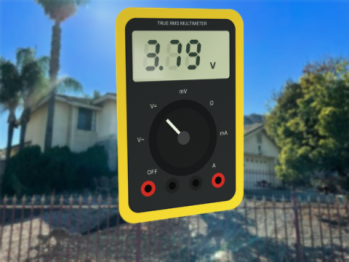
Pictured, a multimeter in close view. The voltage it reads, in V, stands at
3.79 V
